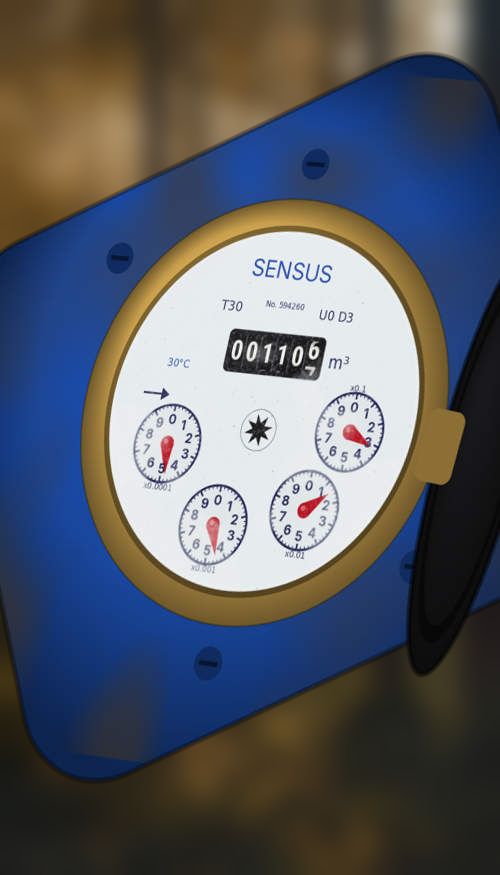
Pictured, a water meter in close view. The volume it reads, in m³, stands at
1106.3144 m³
